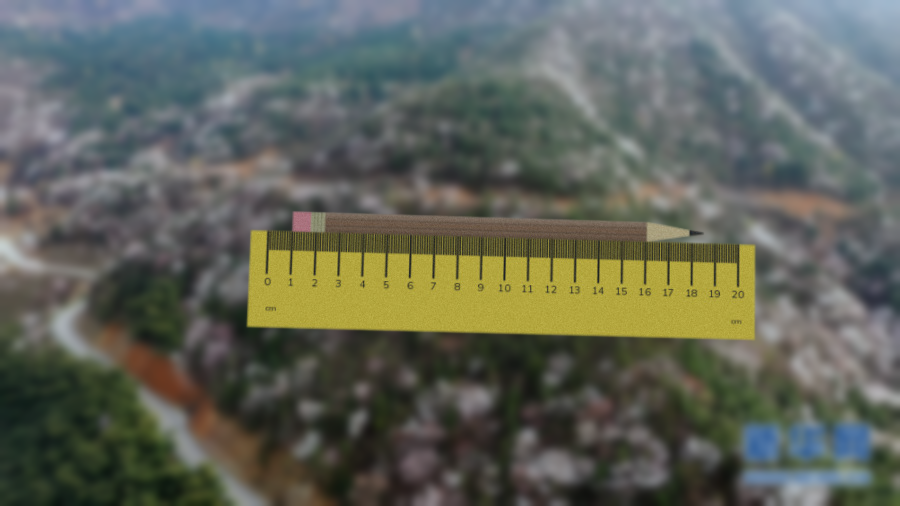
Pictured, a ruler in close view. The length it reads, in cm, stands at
17.5 cm
